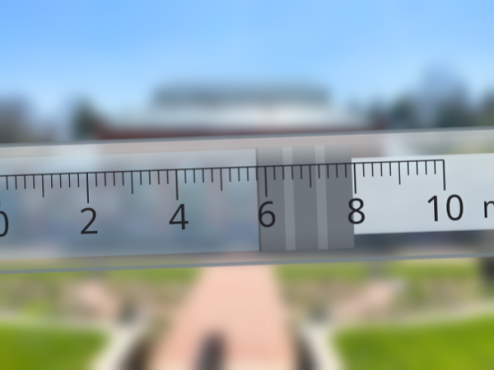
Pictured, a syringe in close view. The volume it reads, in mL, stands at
5.8 mL
